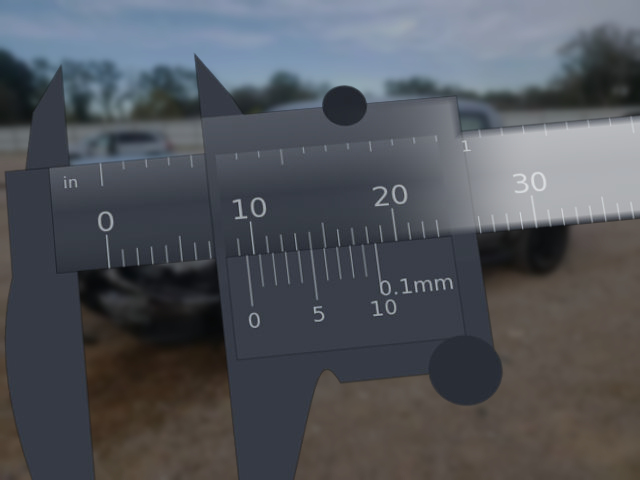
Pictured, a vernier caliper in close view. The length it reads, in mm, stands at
9.5 mm
